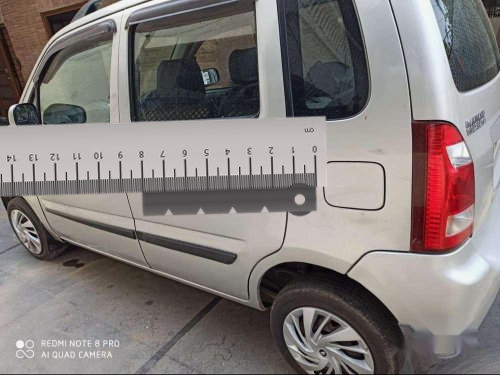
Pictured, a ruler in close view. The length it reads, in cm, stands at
8 cm
